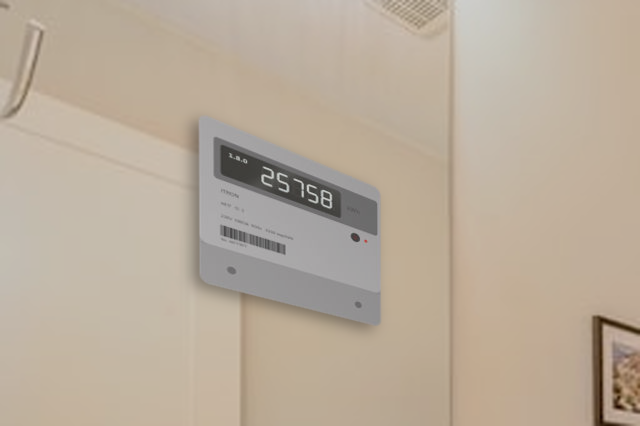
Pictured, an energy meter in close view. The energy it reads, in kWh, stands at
25758 kWh
